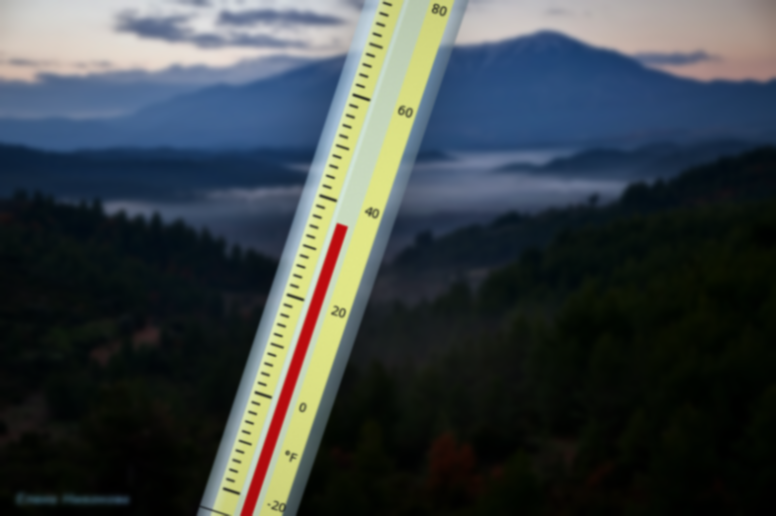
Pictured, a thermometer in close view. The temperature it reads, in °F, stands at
36 °F
